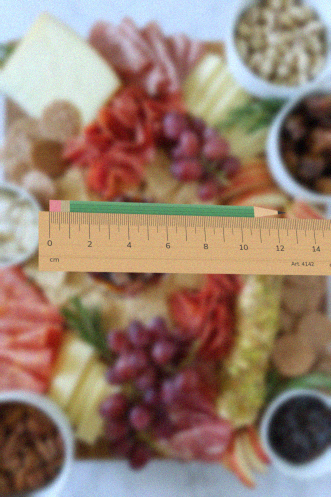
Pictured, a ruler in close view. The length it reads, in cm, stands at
12.5 cm
